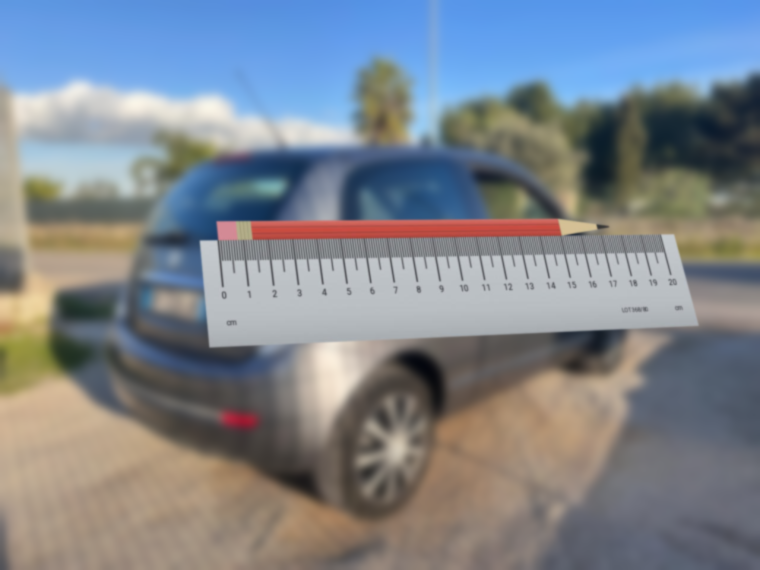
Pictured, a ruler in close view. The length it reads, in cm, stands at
17.5 cm
